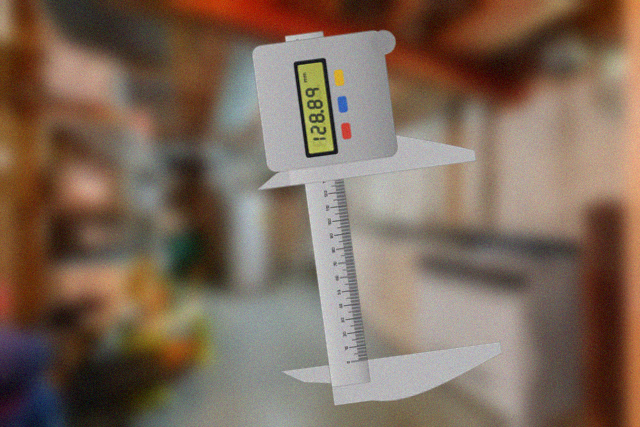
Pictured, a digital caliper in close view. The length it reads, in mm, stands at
128.89 mm
